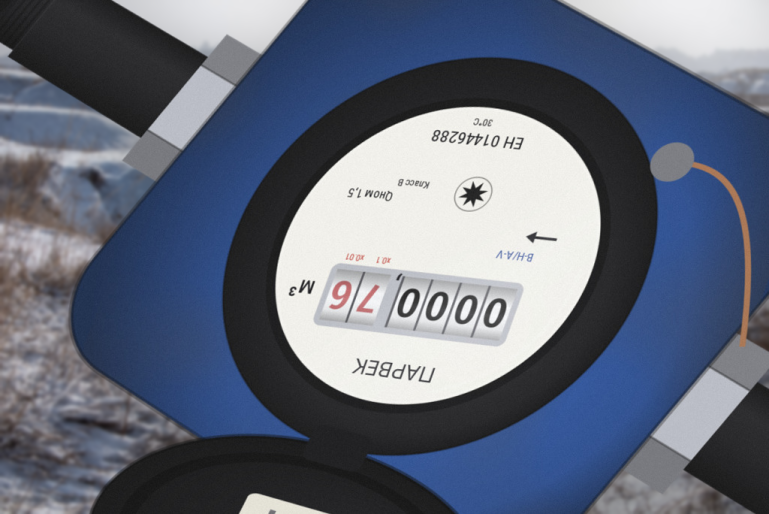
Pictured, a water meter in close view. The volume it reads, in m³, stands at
0.76 m³
